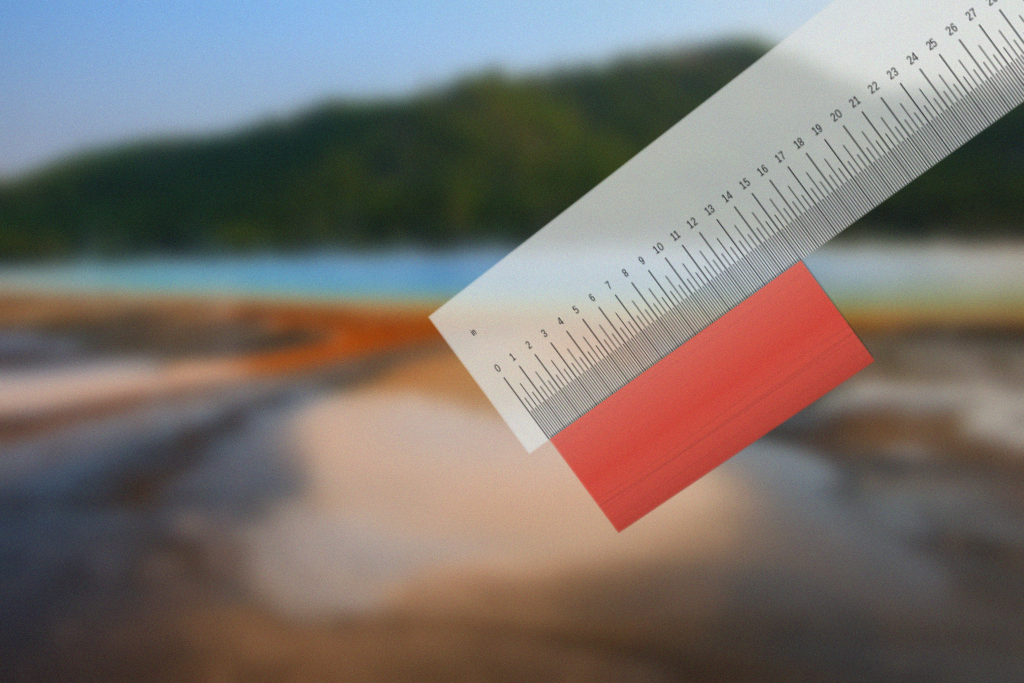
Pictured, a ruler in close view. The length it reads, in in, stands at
15 in
